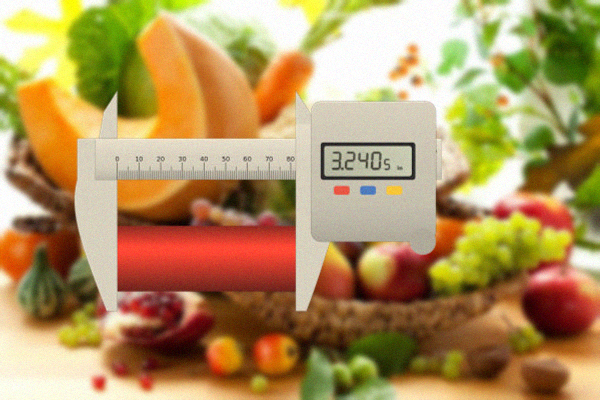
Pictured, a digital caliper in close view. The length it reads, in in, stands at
3.2405 in
